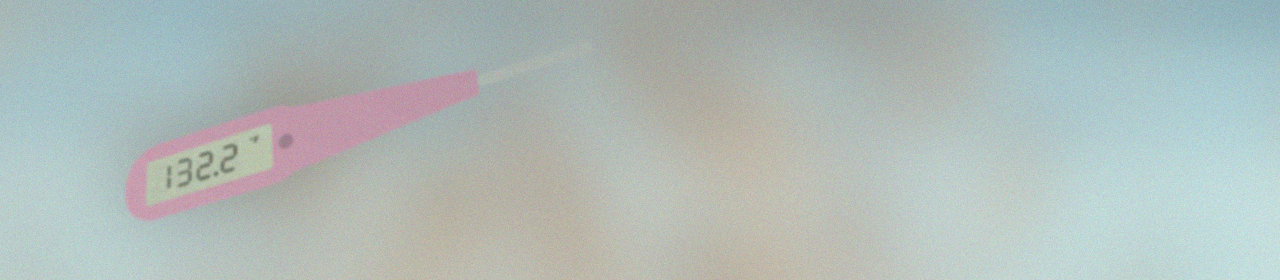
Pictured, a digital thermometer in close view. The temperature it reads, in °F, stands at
132.2 °F
